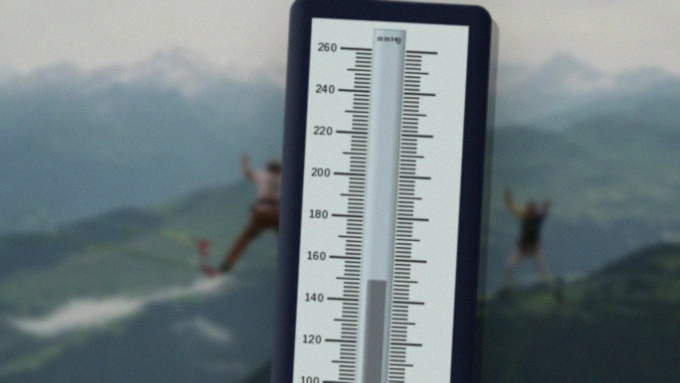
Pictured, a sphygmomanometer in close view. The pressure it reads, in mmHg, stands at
150 mmHg
